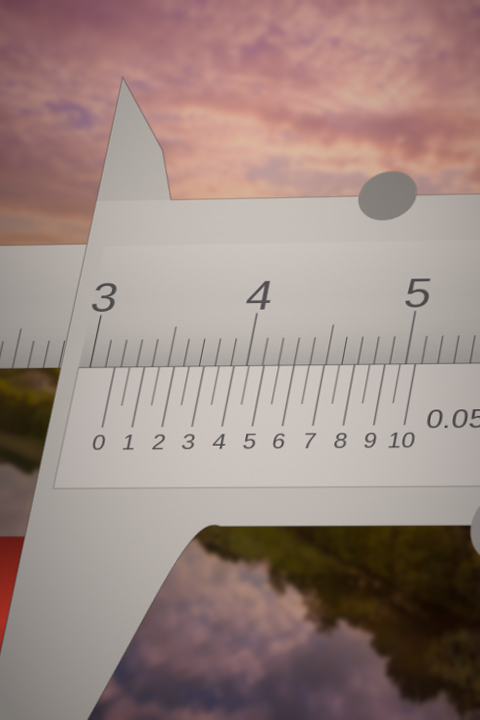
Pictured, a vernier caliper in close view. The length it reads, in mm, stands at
31.6 mm
